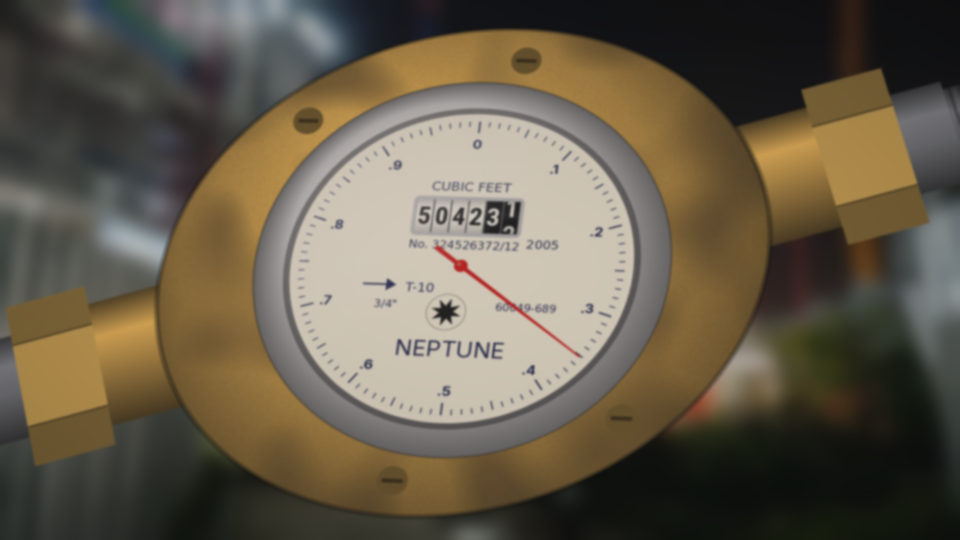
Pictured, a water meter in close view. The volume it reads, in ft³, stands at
504231.35 ft³
